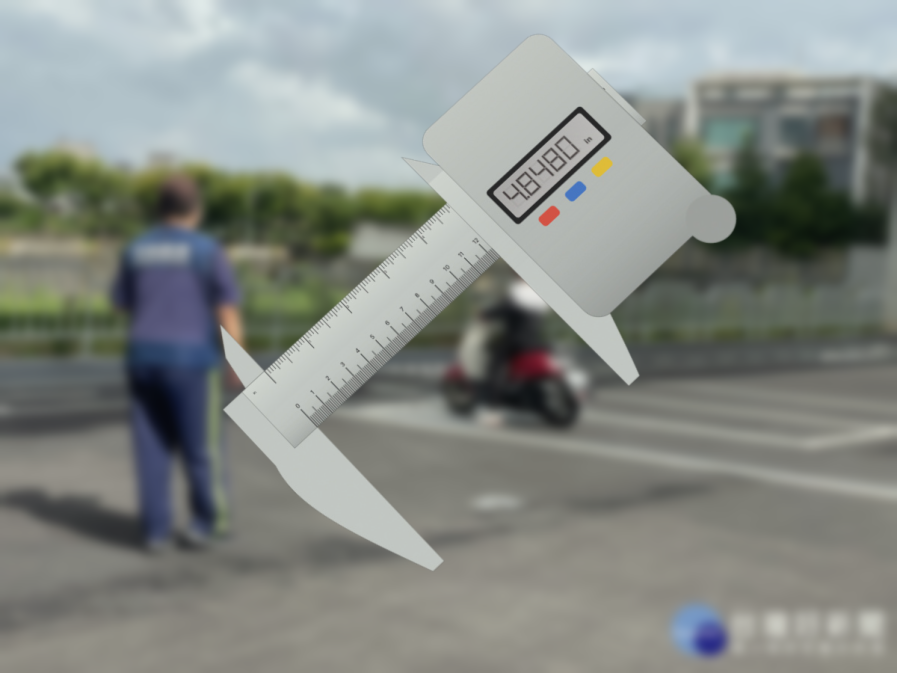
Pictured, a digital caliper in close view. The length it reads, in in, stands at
4.8480 in
